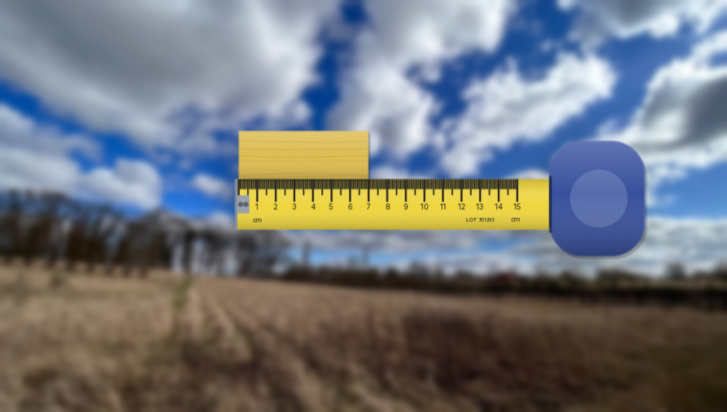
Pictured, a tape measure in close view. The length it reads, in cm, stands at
7 cm
